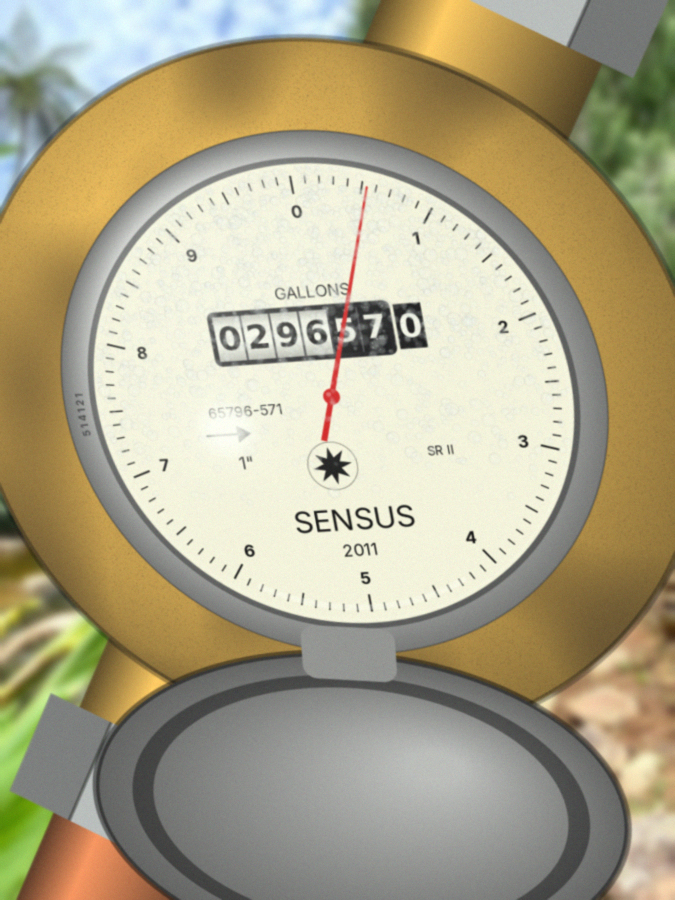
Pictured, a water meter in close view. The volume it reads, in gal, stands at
296570.5 gal
